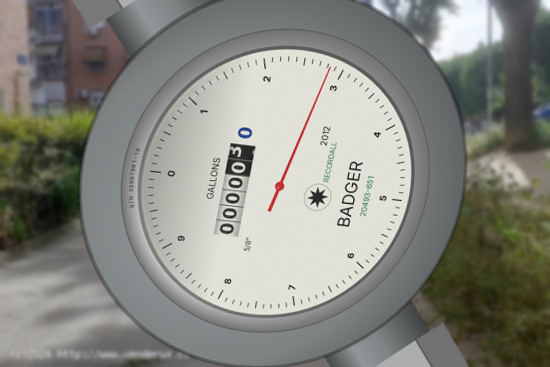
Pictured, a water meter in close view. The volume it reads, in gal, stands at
32.8 gal
